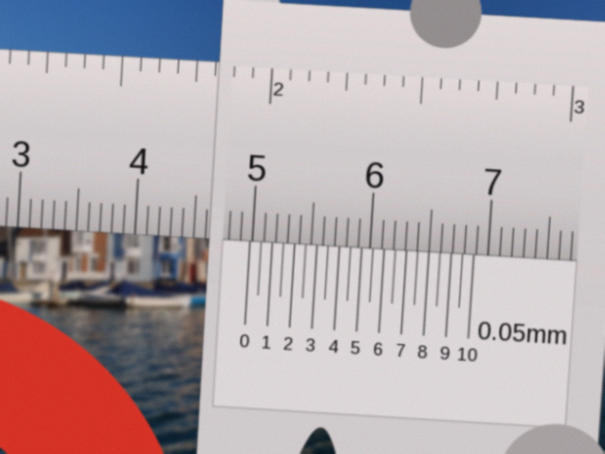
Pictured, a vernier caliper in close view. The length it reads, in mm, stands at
49.8 mm
